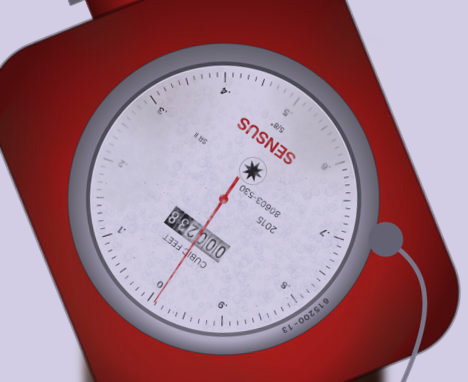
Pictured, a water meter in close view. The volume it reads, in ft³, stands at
237.99 ft³
